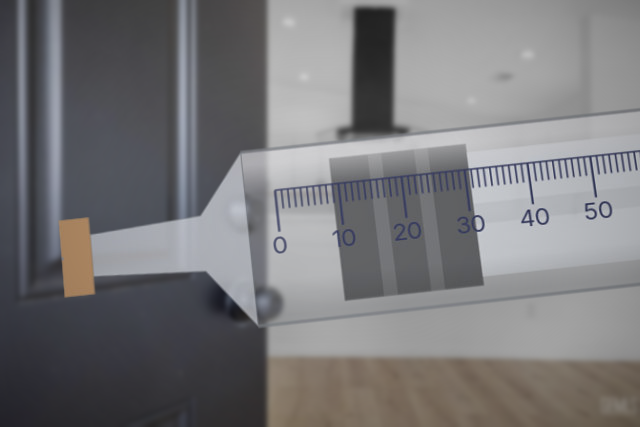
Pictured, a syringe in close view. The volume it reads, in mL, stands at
9 mL
